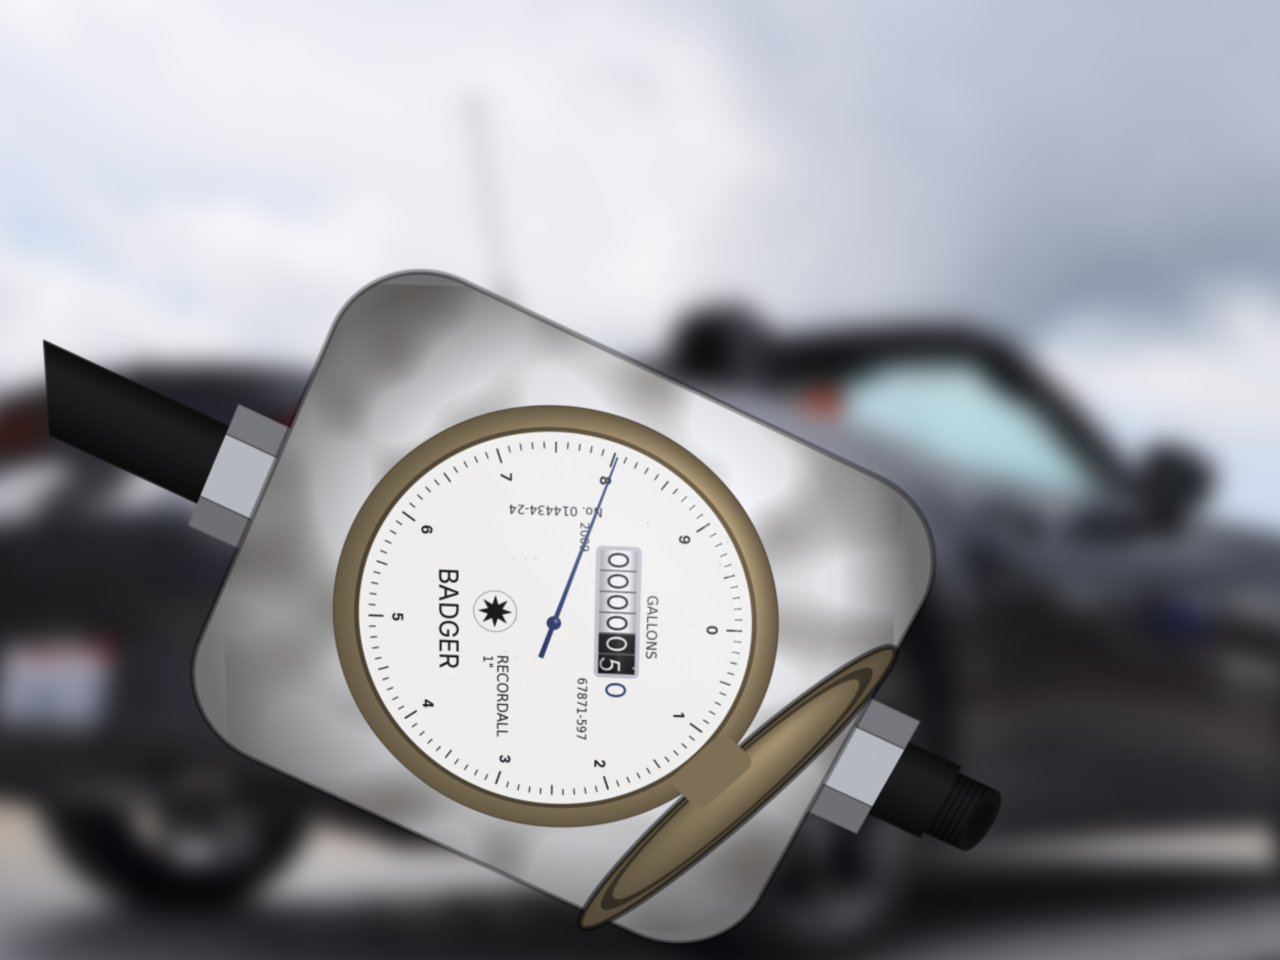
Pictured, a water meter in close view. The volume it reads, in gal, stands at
48.0 gal
